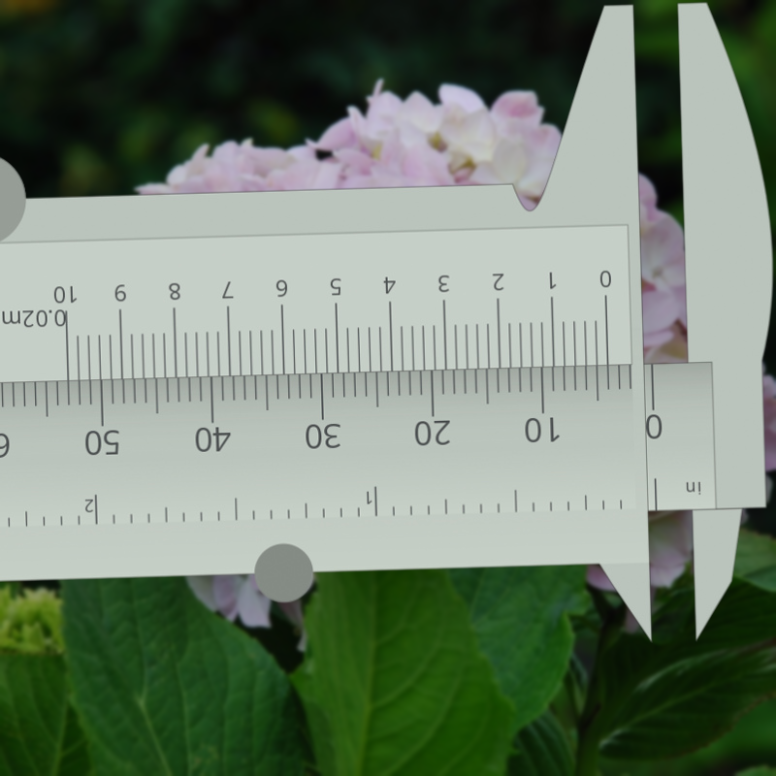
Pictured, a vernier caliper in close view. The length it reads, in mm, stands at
4.0 mm
